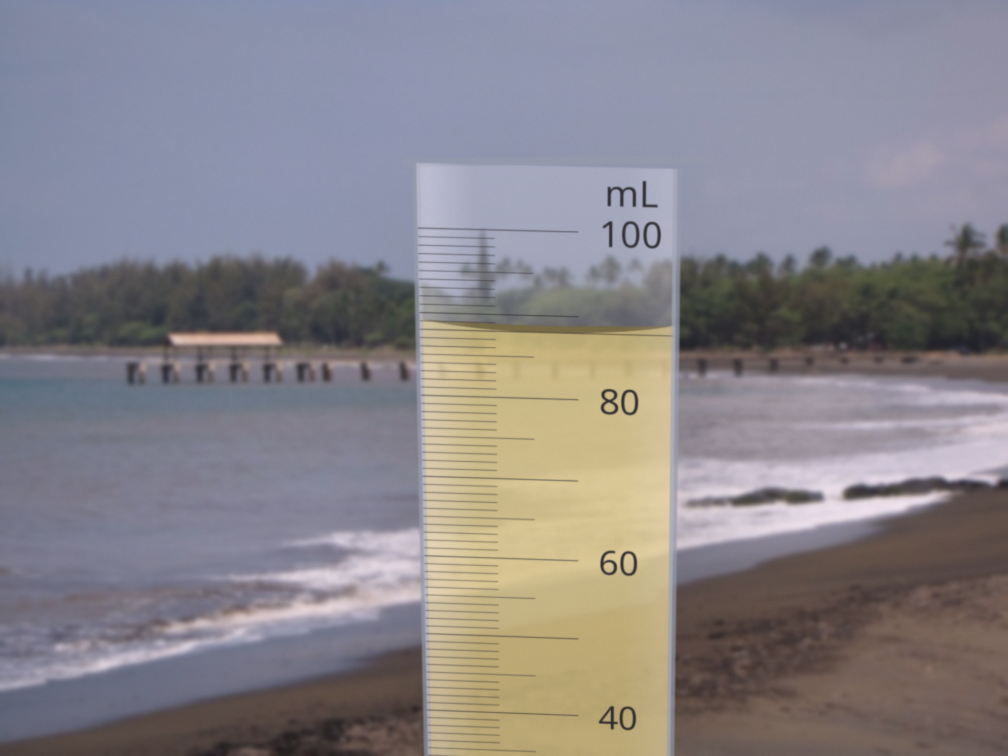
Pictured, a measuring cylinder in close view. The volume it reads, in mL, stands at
88 mL
